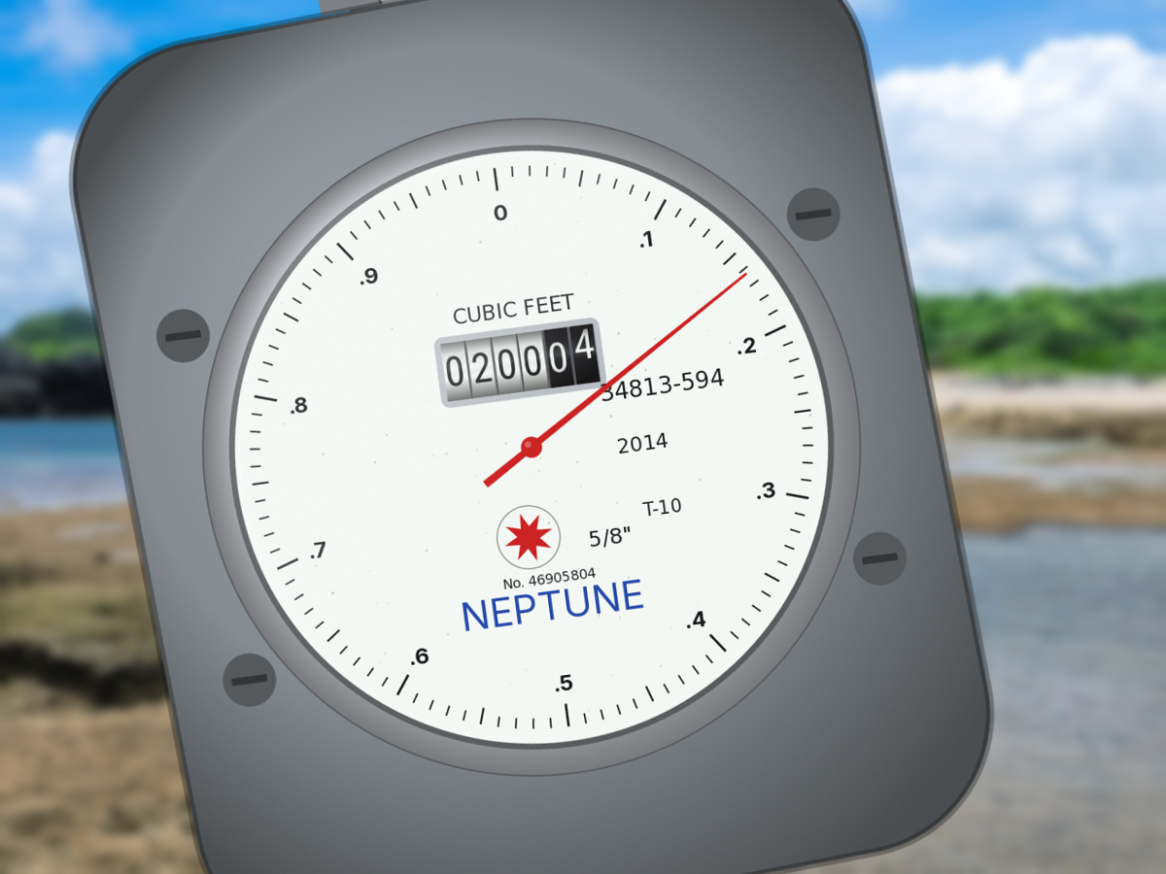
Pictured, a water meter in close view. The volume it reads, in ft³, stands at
20004.16 ft³
